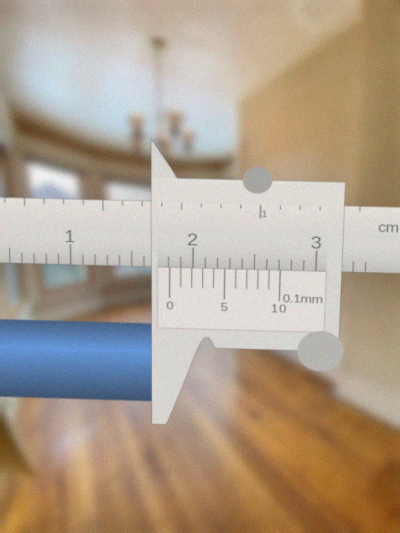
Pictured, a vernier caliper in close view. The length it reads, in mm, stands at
18.1 mm
